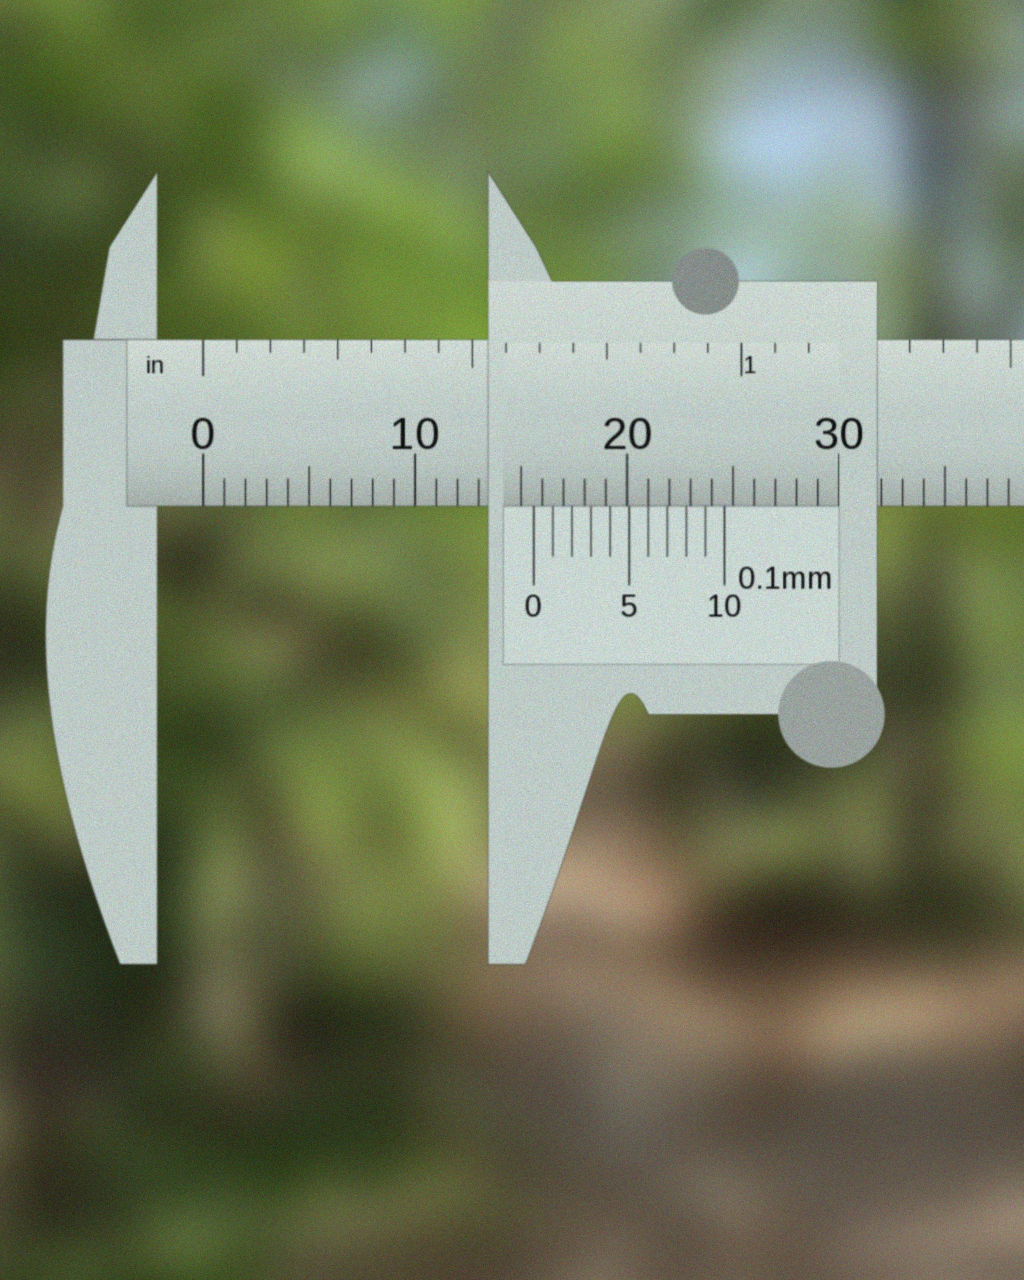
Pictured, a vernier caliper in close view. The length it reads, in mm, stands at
15.6 mm
